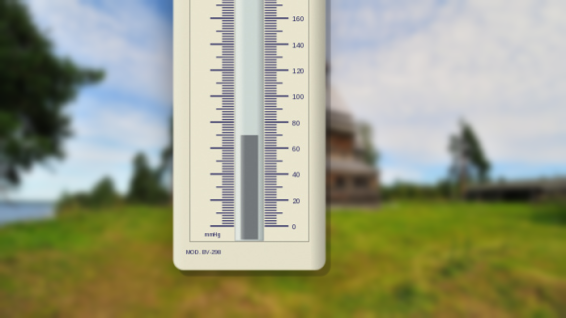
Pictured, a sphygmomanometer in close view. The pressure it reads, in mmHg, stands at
70 mmHg
